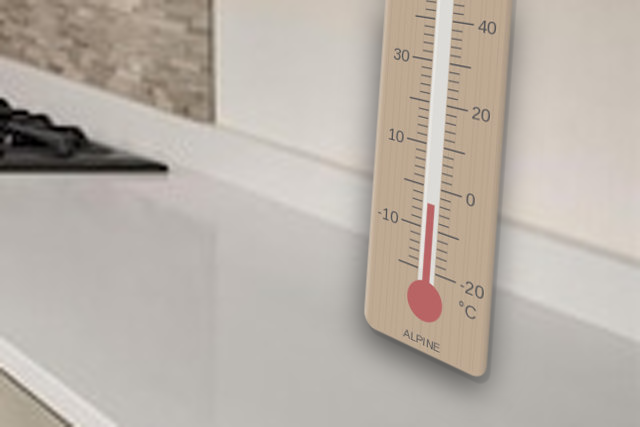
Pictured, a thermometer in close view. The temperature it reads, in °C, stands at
-4 °C
